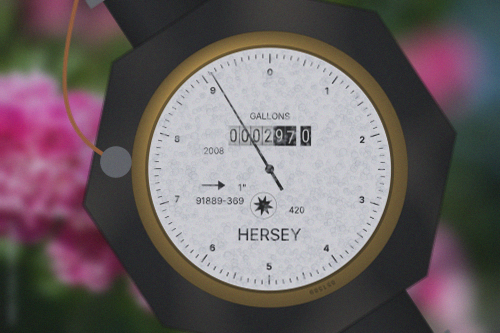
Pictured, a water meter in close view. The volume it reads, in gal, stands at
2969.1 gal
